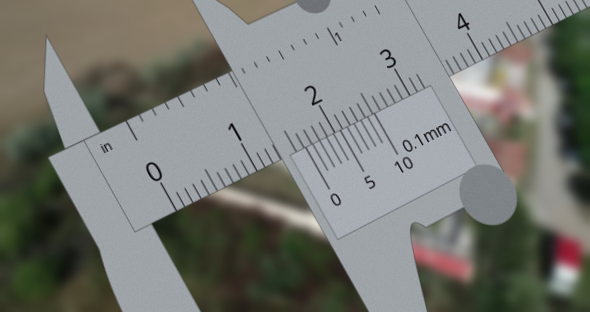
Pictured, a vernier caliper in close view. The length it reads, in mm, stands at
16.2 mm
